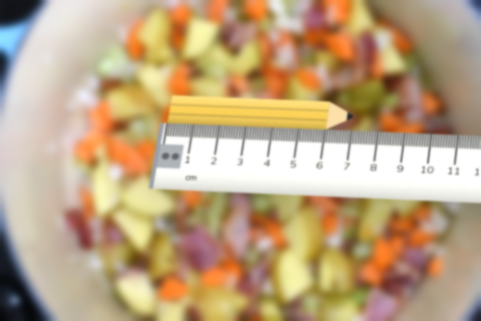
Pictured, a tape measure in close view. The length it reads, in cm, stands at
7 cm
